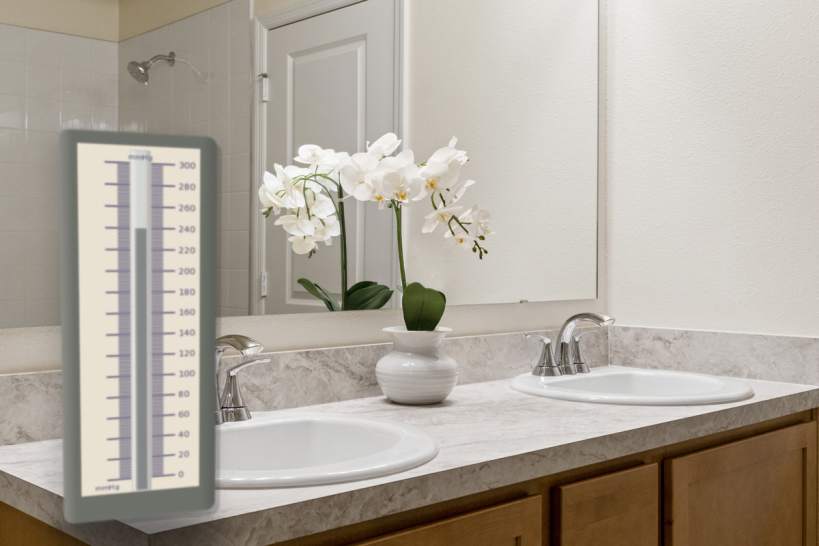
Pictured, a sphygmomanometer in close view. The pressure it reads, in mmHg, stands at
240 mmHg
